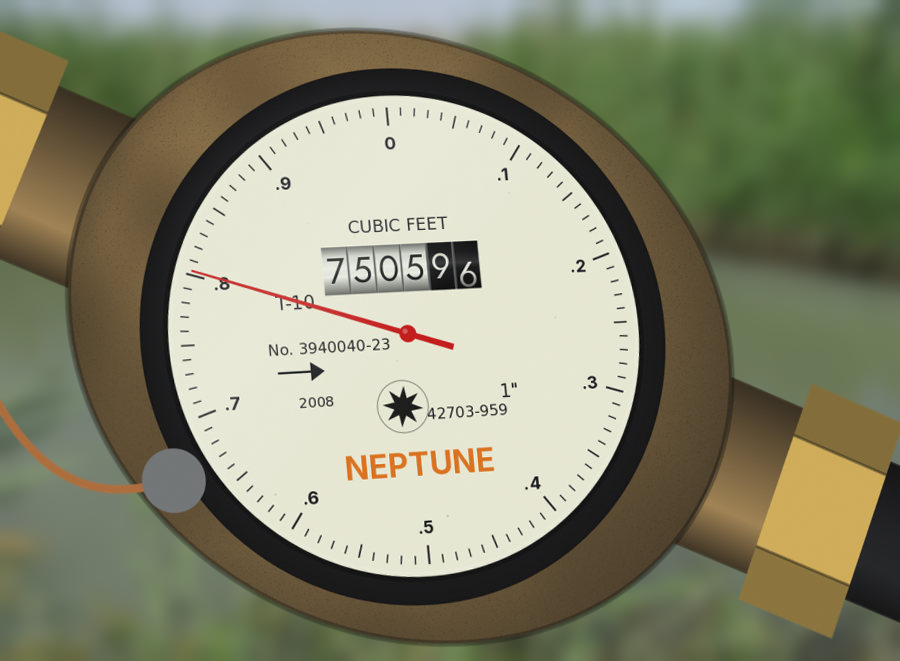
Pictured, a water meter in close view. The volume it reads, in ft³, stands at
750595.80 ft³
